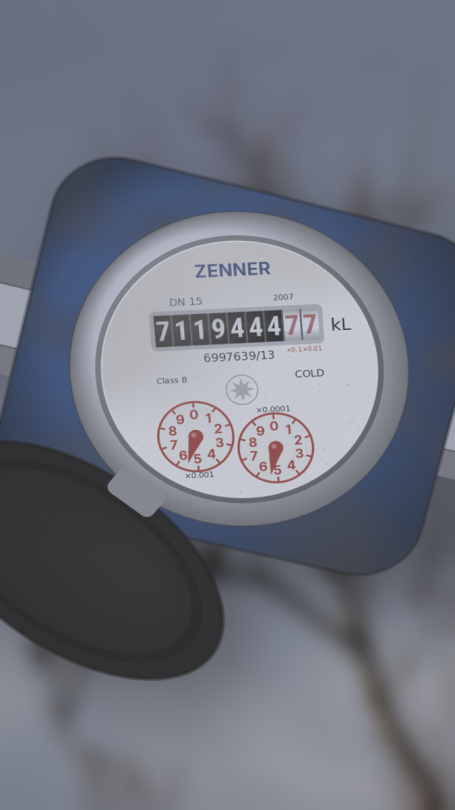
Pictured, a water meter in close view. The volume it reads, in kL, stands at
7119444.7755 kL
